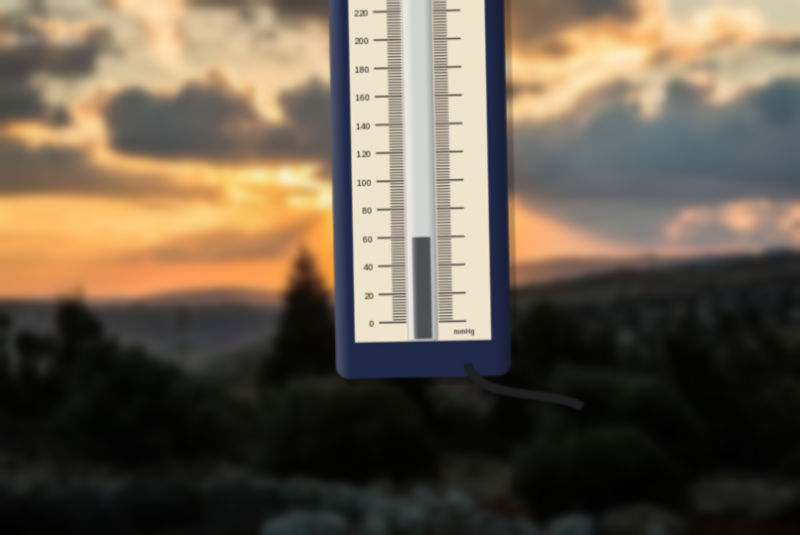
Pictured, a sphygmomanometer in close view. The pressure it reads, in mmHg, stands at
60 mmHg
